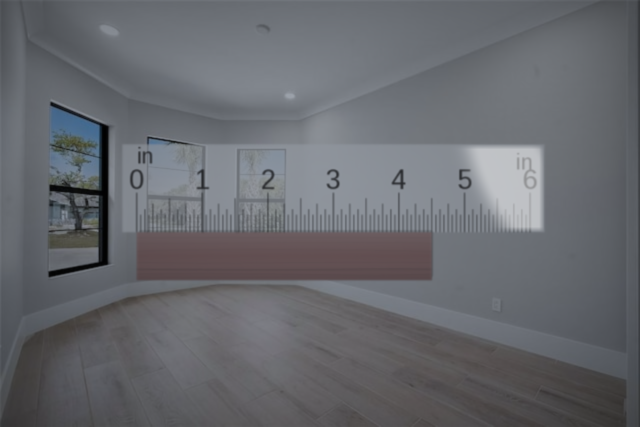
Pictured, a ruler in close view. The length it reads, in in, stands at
4.5 in
